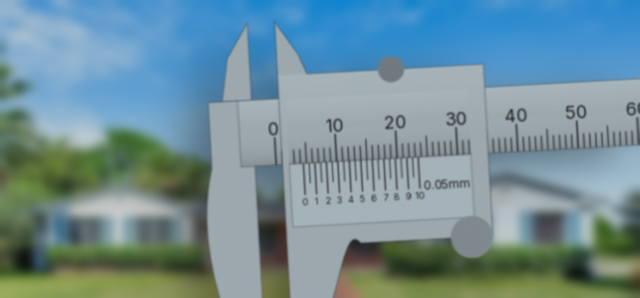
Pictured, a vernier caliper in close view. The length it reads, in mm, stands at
4.5 mm
